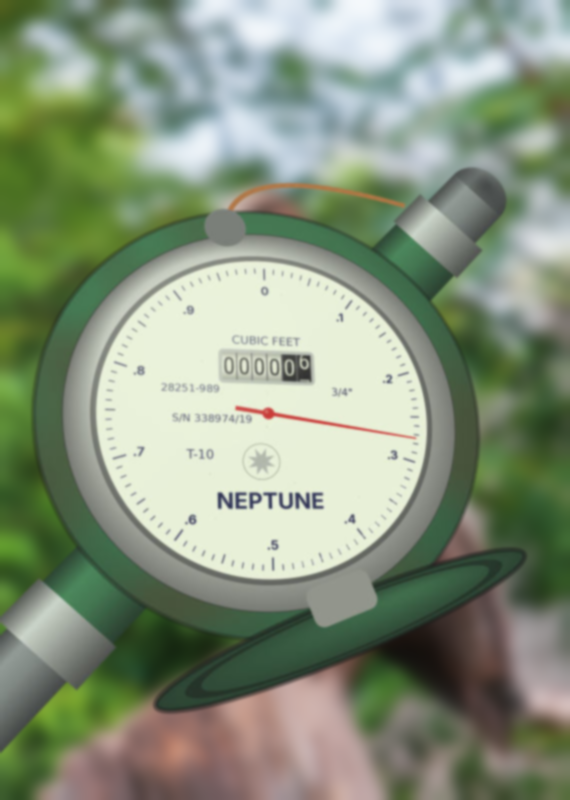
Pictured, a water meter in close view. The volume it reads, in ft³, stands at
6.27 ft³
